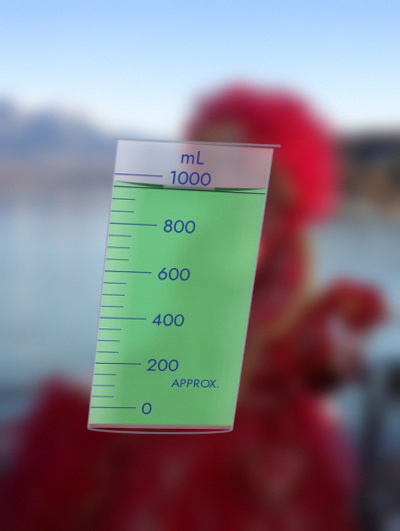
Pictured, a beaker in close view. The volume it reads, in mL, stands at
950 mL
